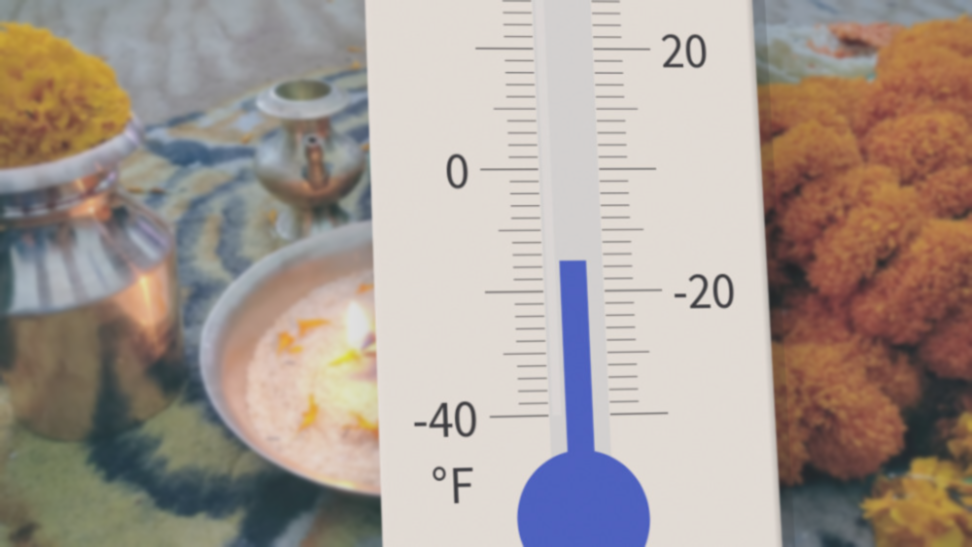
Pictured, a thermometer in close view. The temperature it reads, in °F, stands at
-15 °F
